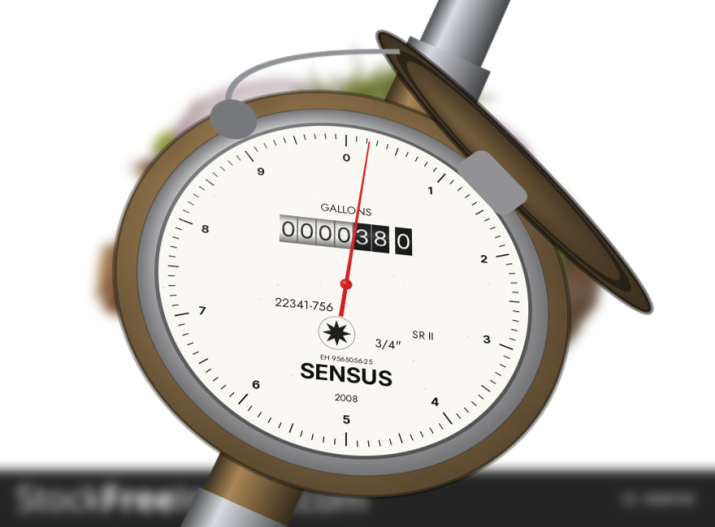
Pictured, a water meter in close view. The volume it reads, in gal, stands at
380.2 gal
